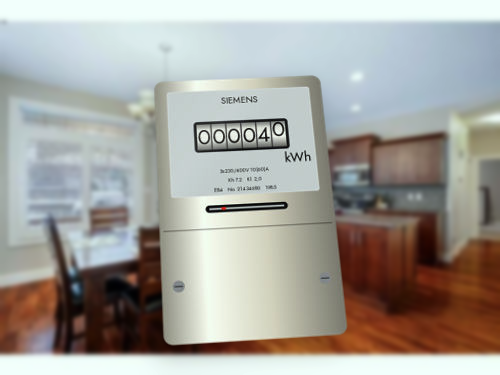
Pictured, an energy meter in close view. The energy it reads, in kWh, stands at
40 kWh
